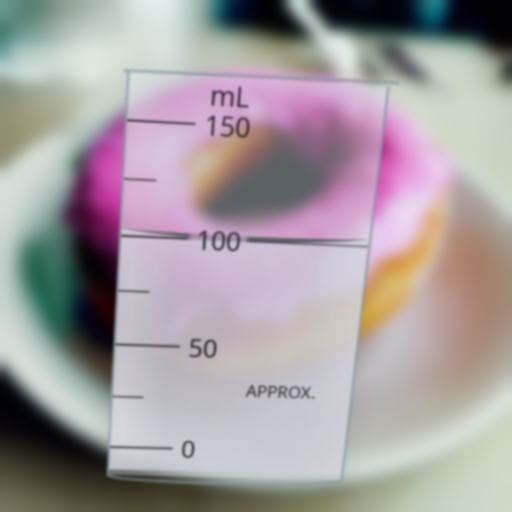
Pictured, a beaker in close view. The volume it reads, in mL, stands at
100 mL
